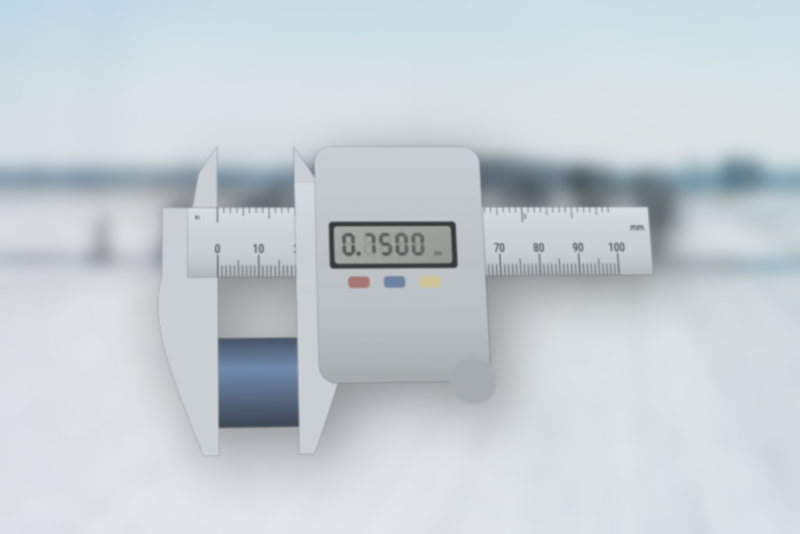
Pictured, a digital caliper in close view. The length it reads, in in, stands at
0.7500 in
